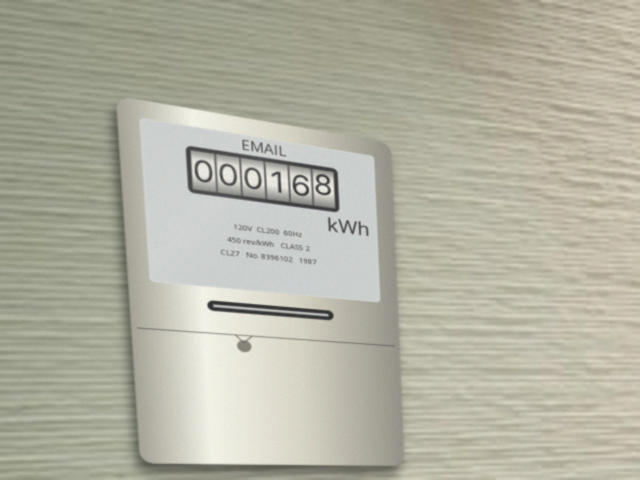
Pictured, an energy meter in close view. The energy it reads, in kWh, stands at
168 kWh
